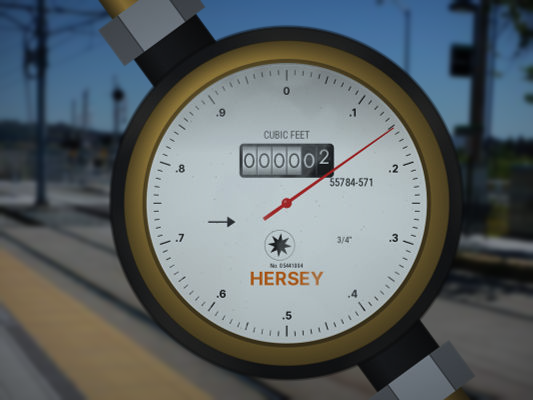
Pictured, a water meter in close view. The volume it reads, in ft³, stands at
2.15 ft³
